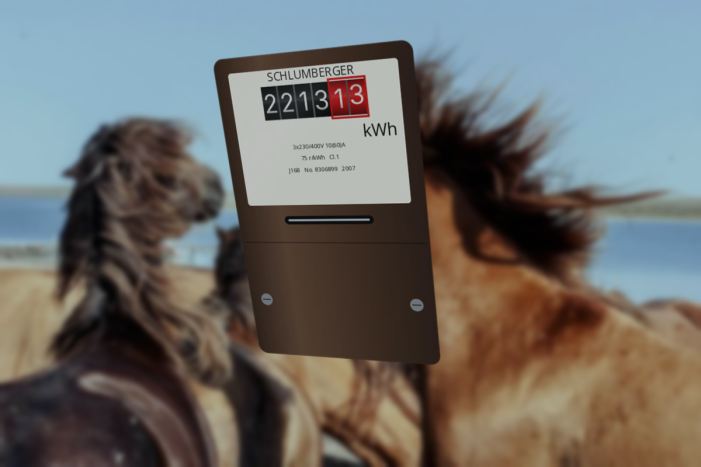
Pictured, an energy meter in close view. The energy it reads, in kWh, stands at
2213.13 kWh
